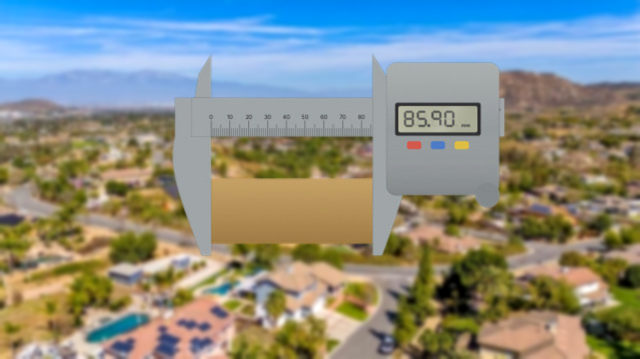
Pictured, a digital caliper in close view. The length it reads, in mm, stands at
85.90 mm
